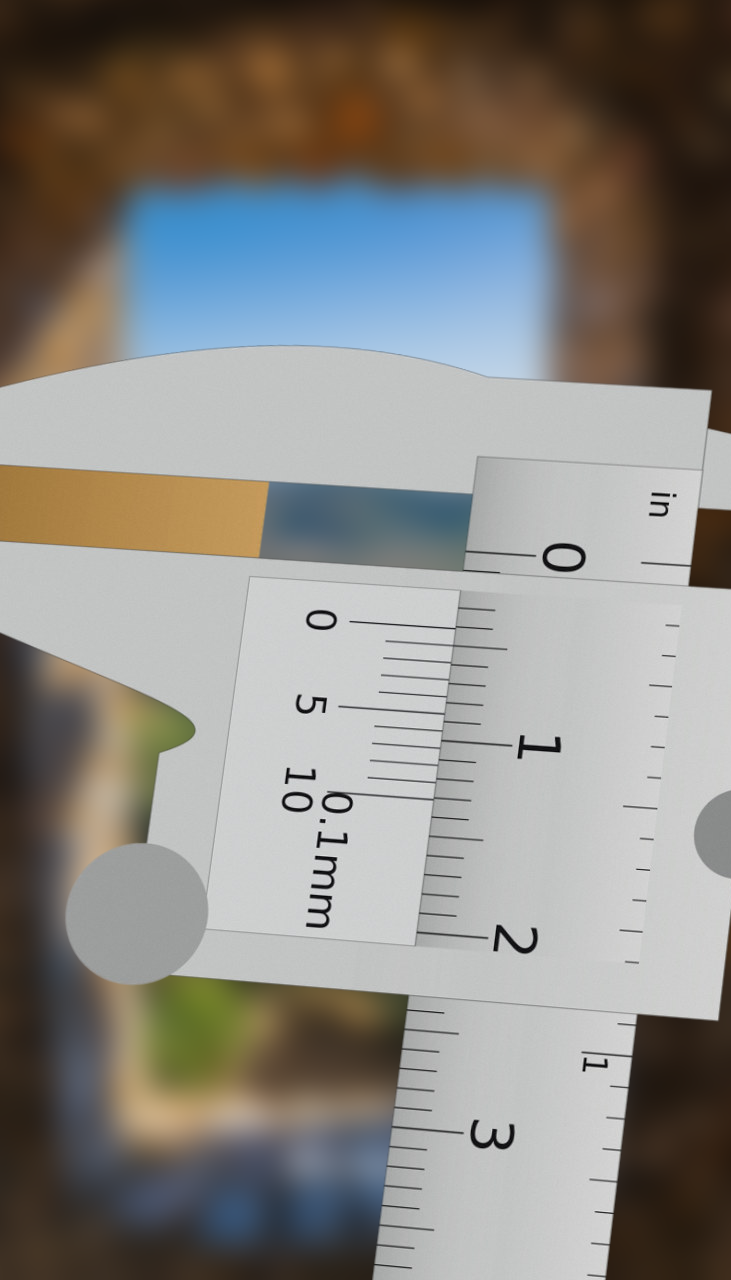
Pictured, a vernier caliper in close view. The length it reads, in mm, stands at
4.1 mm
